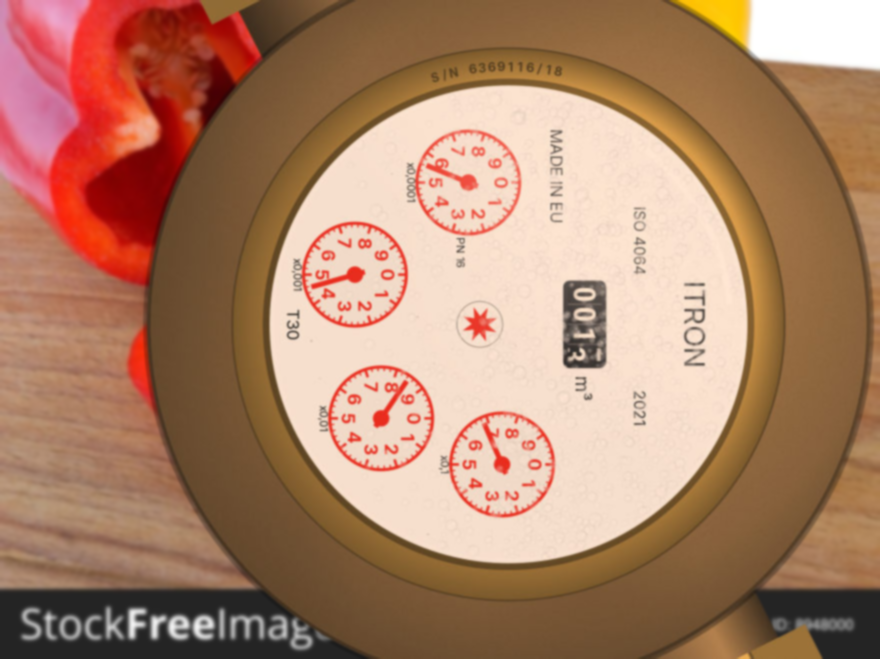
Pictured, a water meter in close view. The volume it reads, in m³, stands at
12.6845 m³
